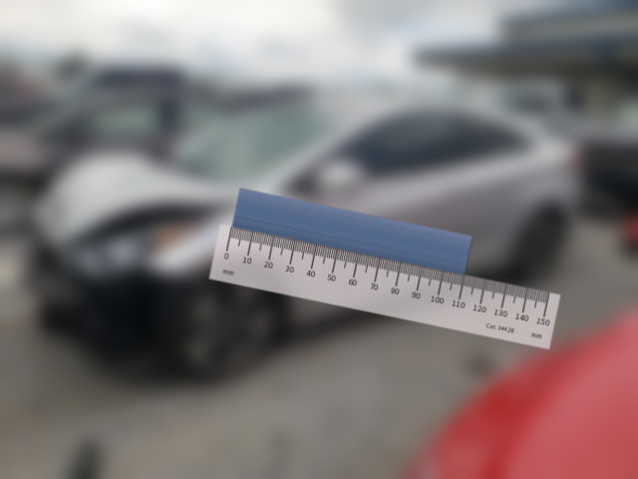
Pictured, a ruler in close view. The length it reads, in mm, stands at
110 mm
